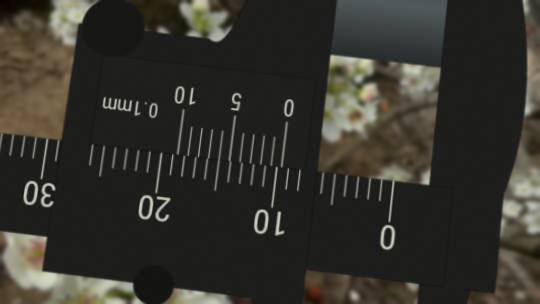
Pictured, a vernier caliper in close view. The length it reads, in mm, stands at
9.6 mm
